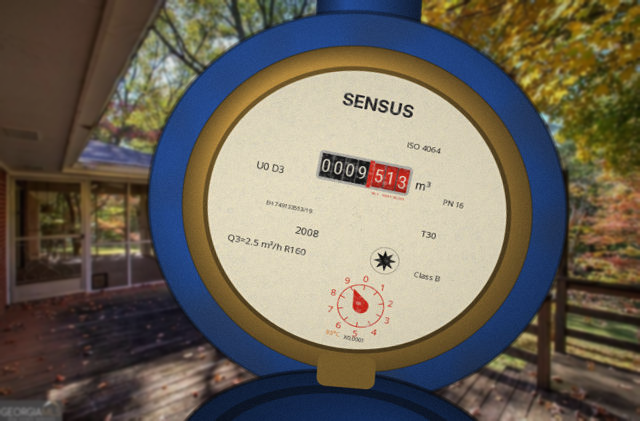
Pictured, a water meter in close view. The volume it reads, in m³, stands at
9.5129 m³
